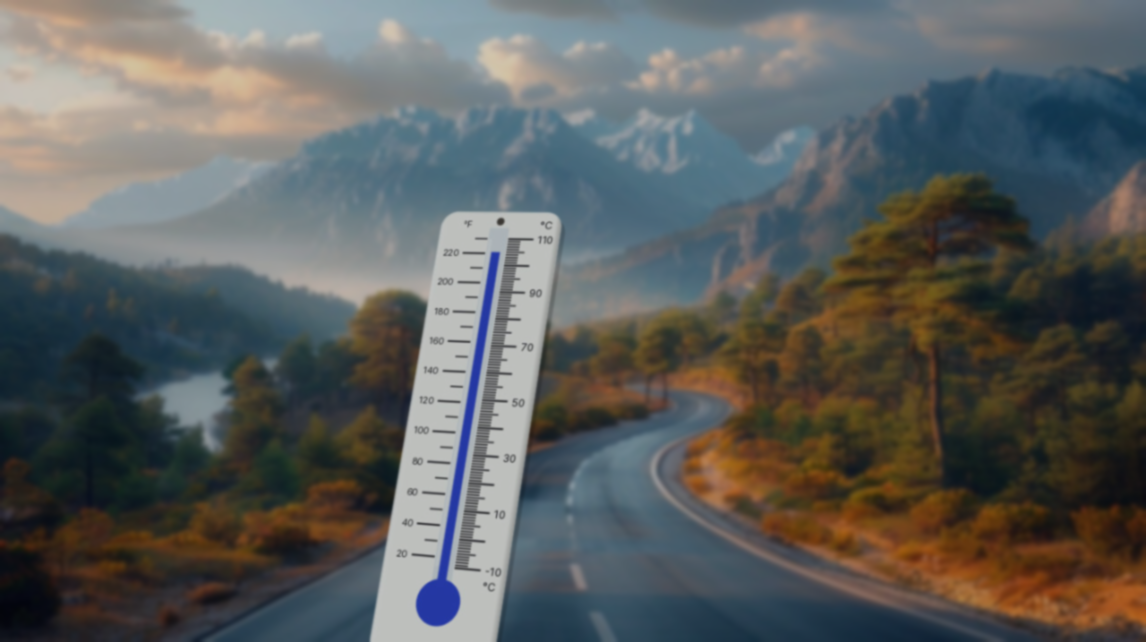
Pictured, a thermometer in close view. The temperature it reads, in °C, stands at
105 °C
